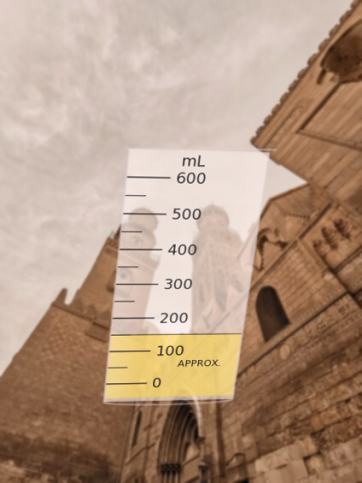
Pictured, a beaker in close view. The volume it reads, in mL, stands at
150 mL
